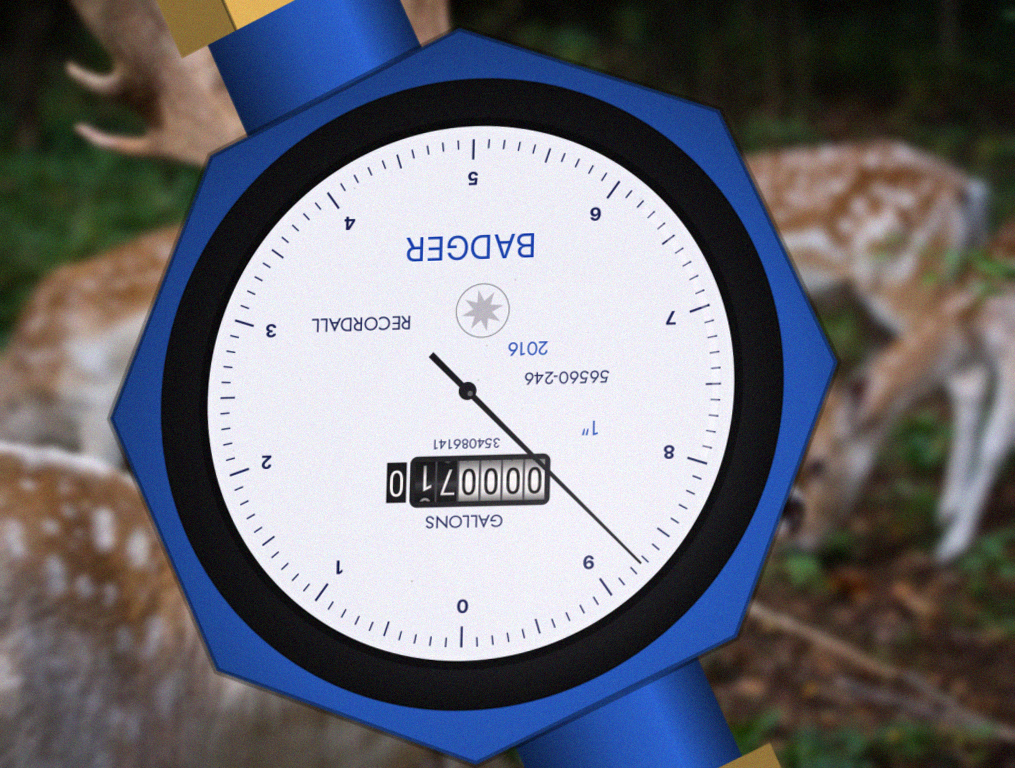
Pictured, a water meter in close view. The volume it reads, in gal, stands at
708.7 gal
